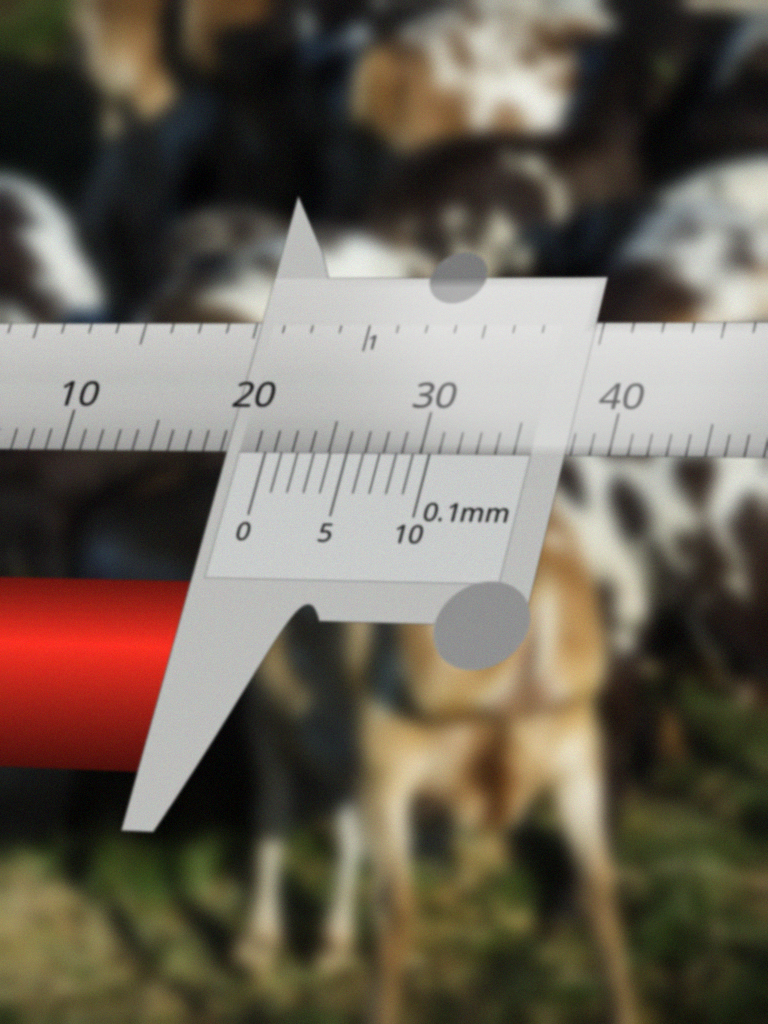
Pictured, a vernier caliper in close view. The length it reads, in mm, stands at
21.5 mm
